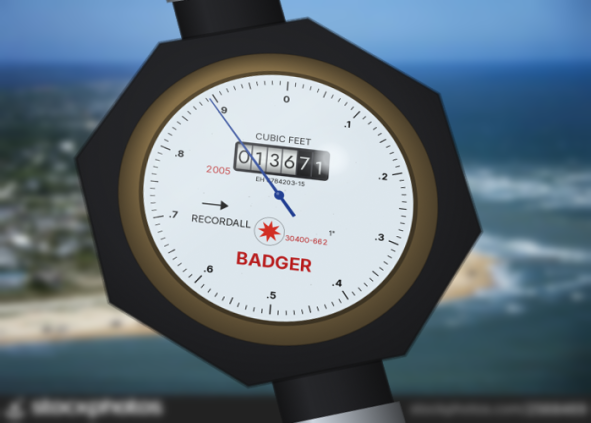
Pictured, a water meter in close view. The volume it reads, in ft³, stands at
13670.89 ft³
